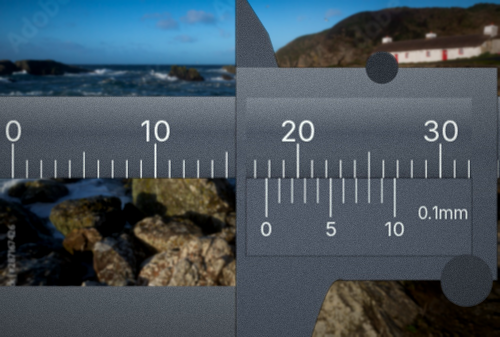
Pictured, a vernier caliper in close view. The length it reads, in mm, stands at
17.8 mm
